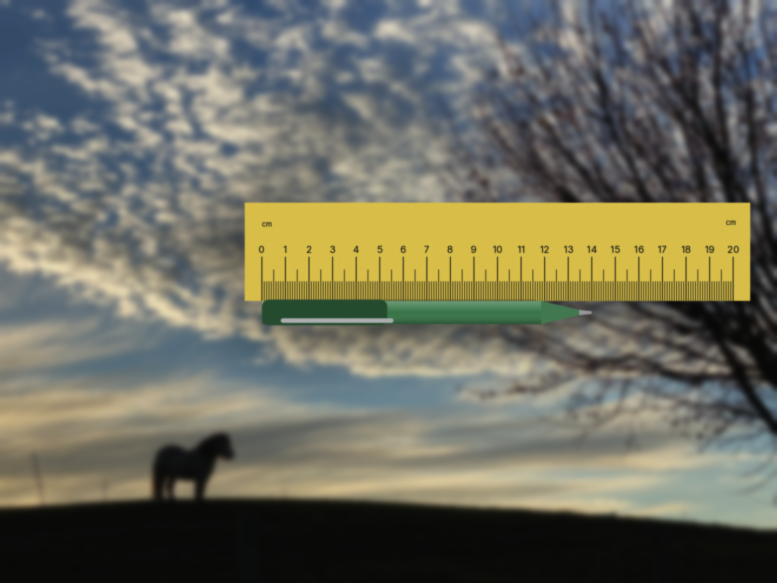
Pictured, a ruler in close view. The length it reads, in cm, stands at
14 cm
